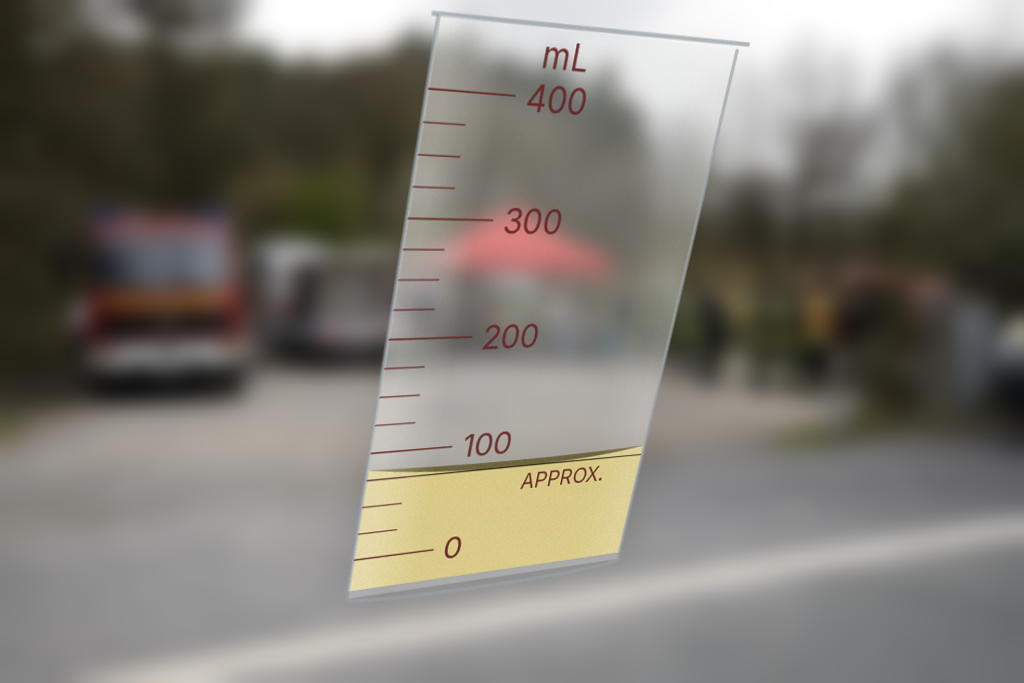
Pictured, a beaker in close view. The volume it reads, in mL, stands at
75 mL
